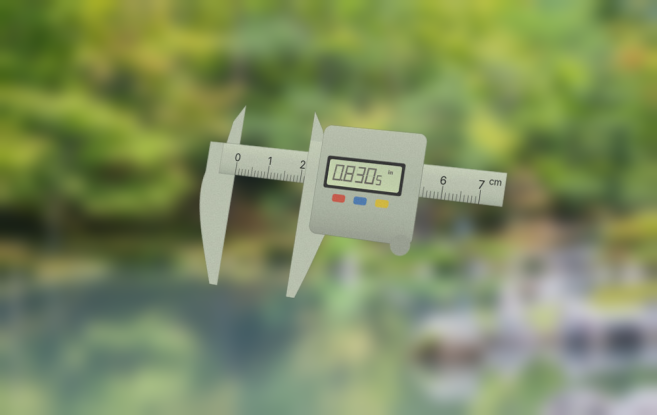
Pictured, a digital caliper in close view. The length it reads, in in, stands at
0.8305 in
